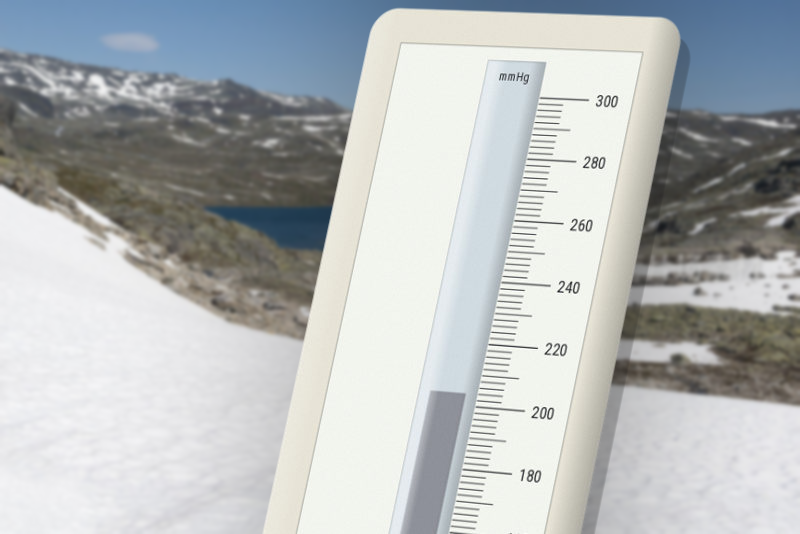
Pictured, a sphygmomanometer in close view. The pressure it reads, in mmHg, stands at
204 mmHg
